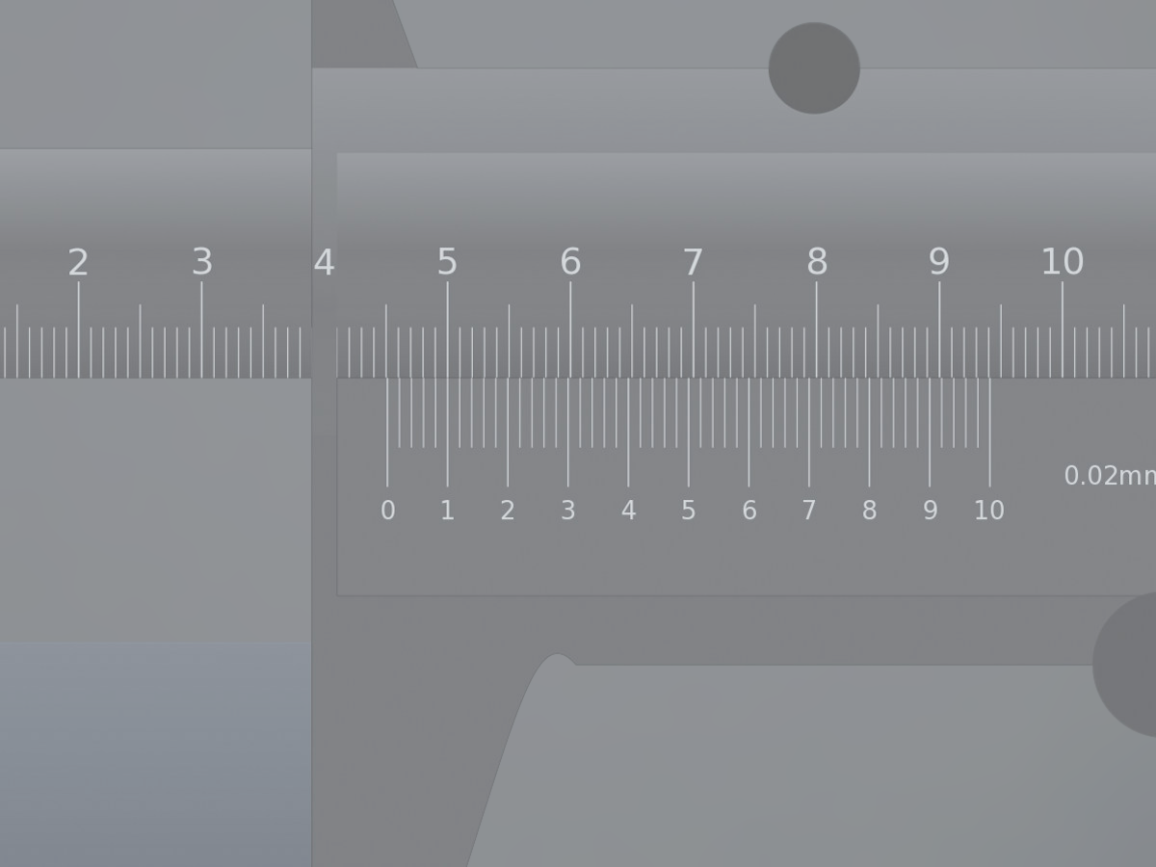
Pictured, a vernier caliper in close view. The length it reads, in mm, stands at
45.1 mm
